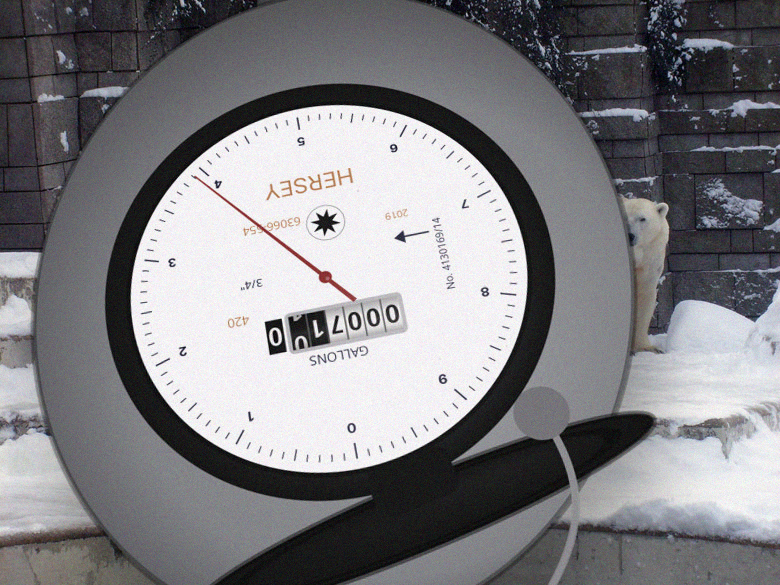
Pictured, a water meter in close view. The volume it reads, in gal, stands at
7103.9 gal
